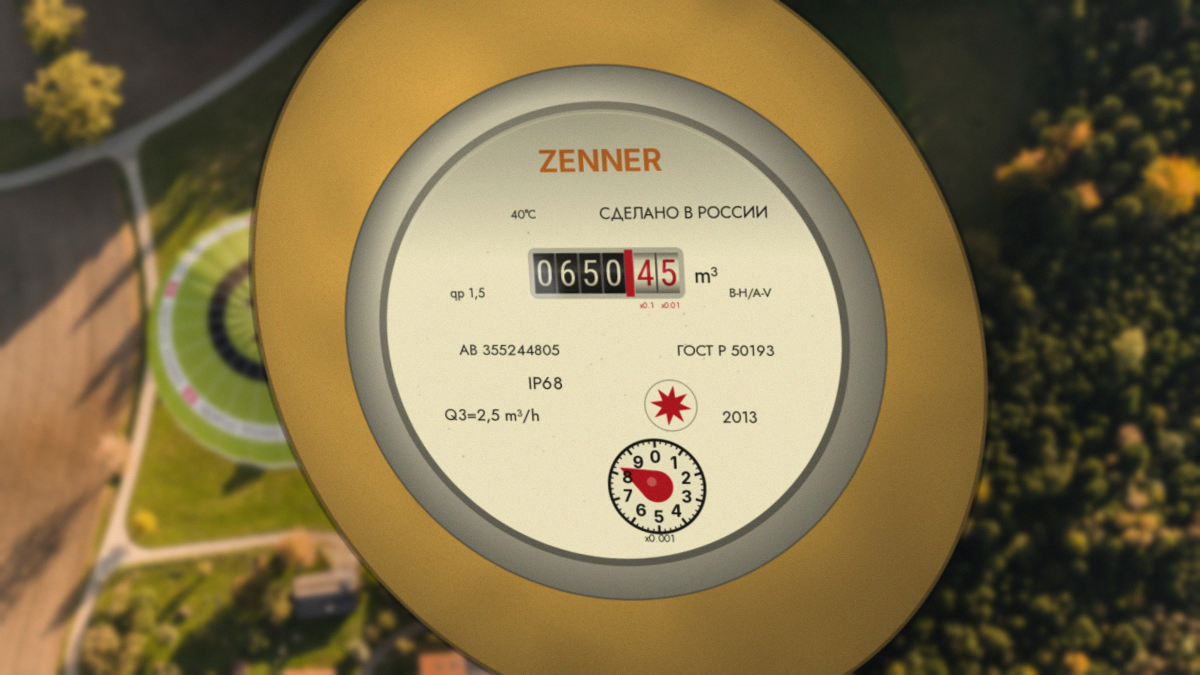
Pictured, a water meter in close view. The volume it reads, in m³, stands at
650.458 m³
